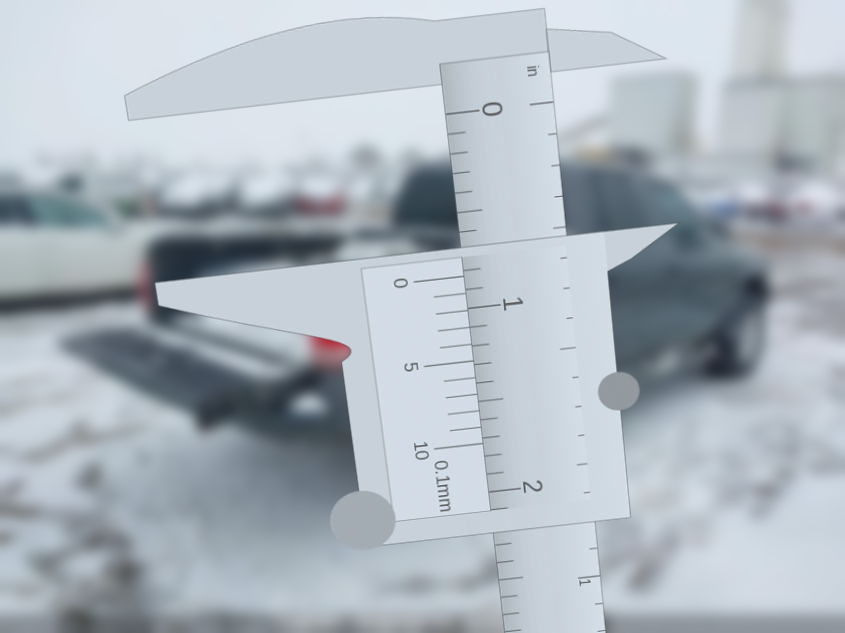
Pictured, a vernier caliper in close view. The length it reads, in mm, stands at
8.3 mm
